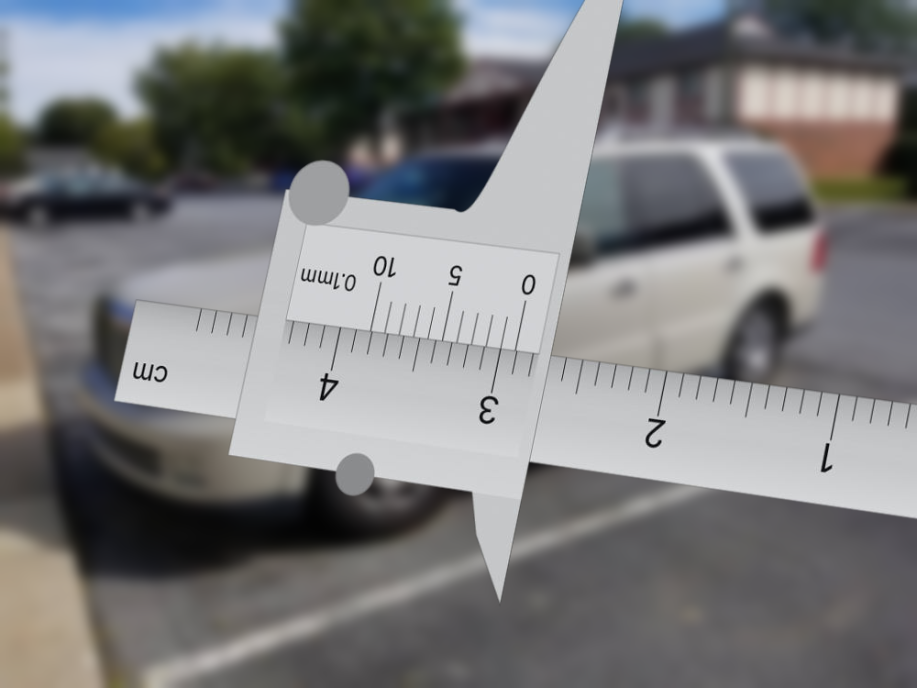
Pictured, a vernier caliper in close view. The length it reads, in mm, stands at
29.1 mm
